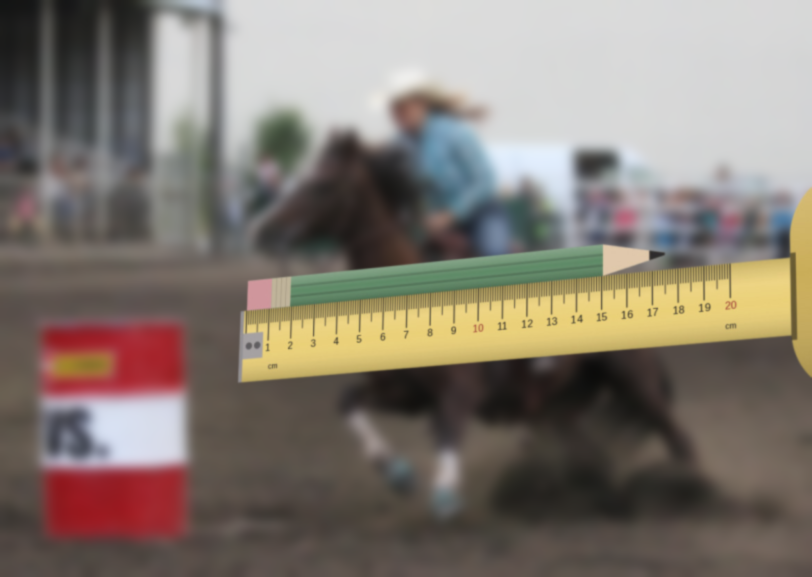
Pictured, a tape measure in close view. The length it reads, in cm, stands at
17.5 cm
